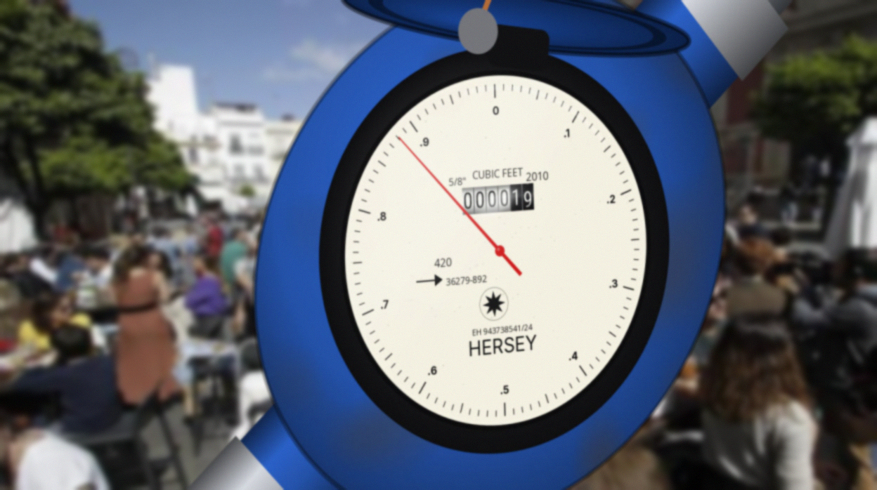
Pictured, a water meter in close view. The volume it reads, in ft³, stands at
18.88 ft³
